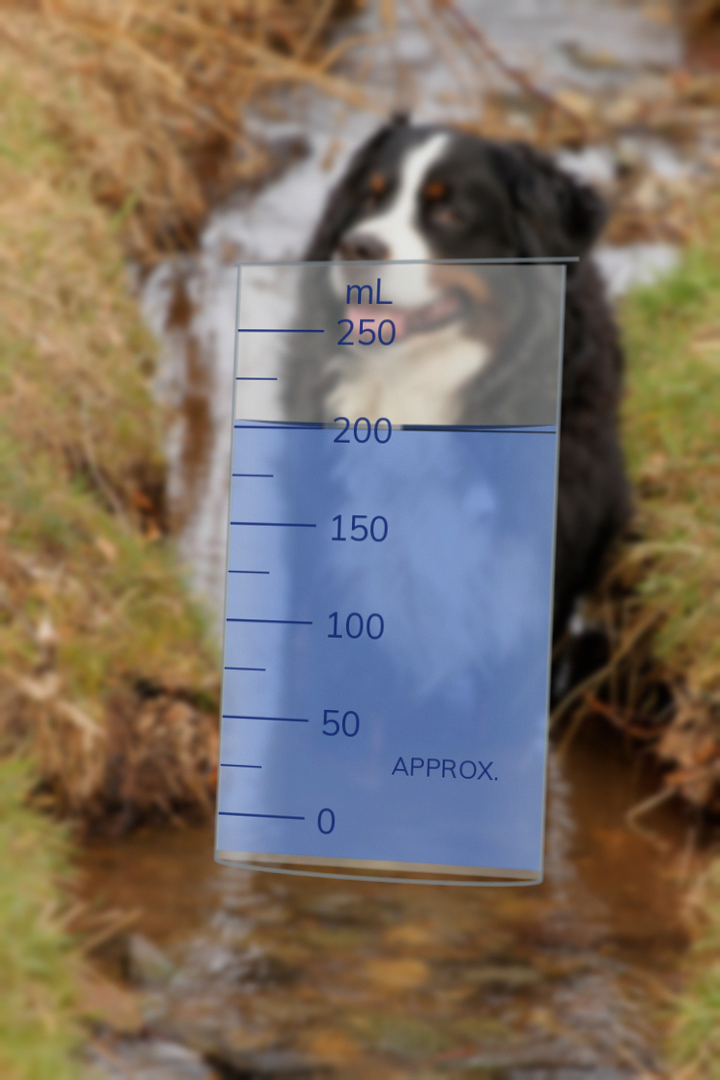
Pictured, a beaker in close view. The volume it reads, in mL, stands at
200 mL
